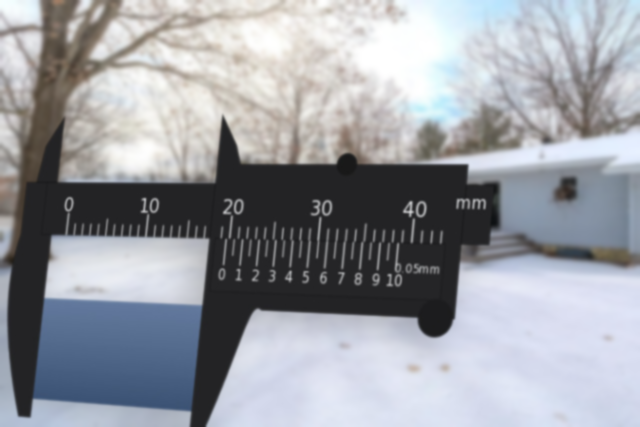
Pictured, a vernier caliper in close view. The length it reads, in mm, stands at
19.6 mm
